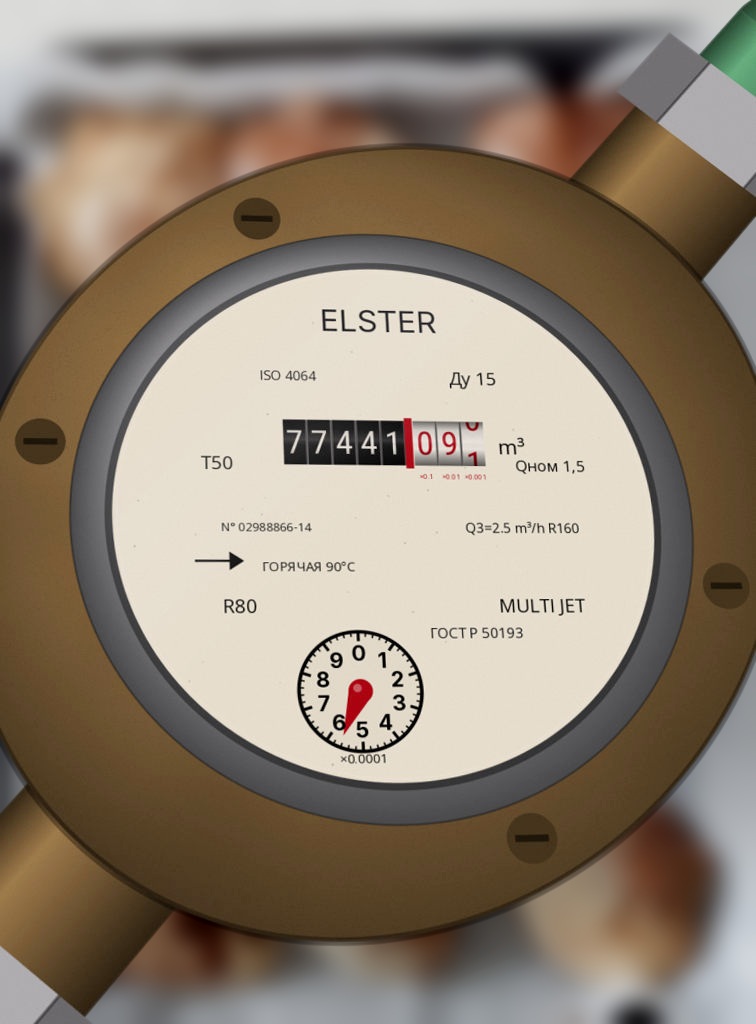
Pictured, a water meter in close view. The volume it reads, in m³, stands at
77441.0905 m³
